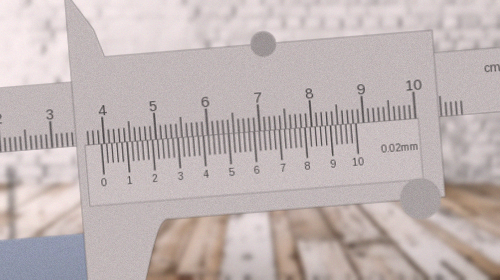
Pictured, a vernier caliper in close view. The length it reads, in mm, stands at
39.5 mm
